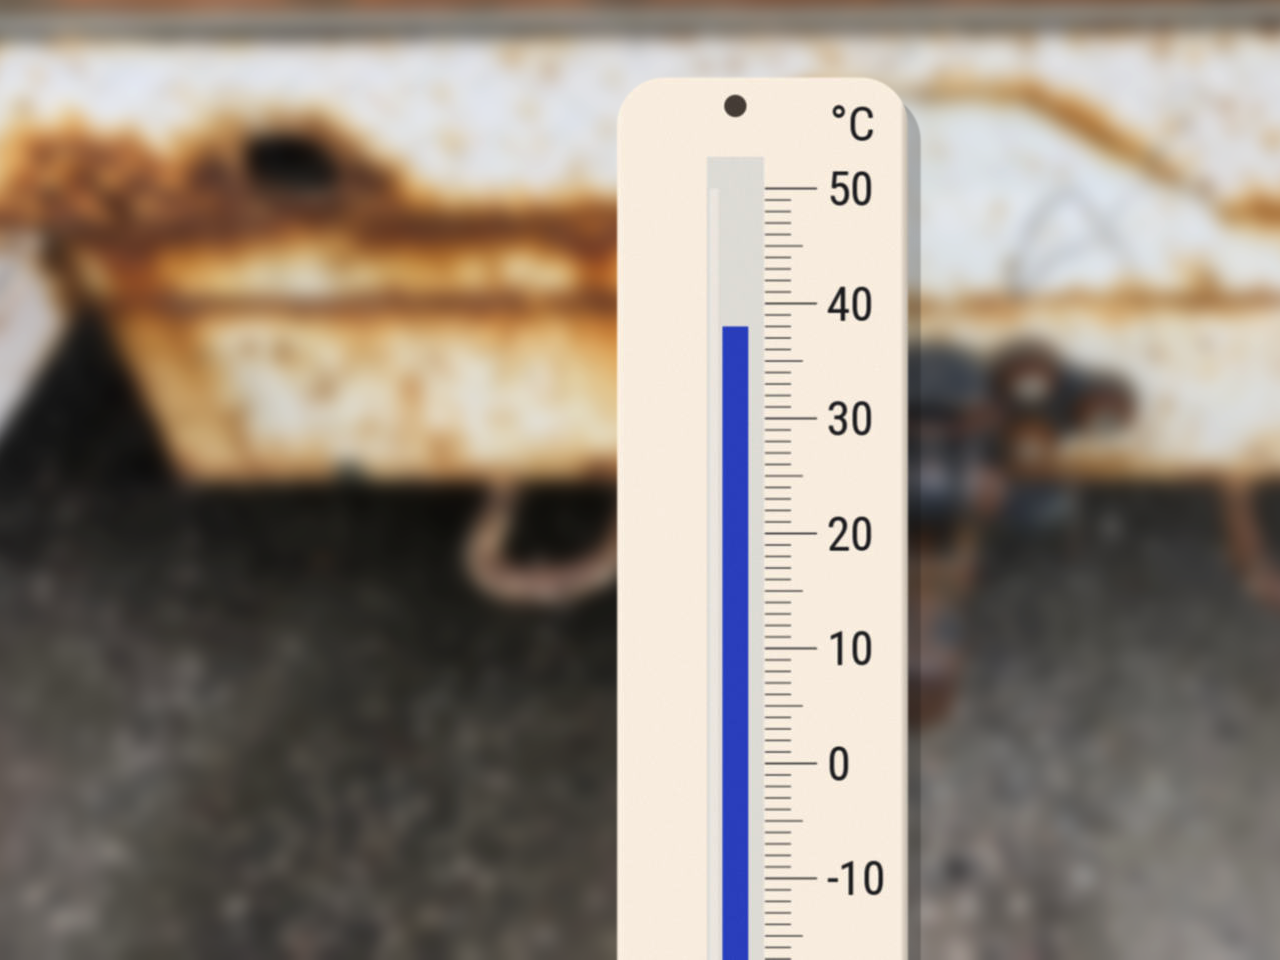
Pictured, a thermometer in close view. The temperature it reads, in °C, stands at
38 °C
